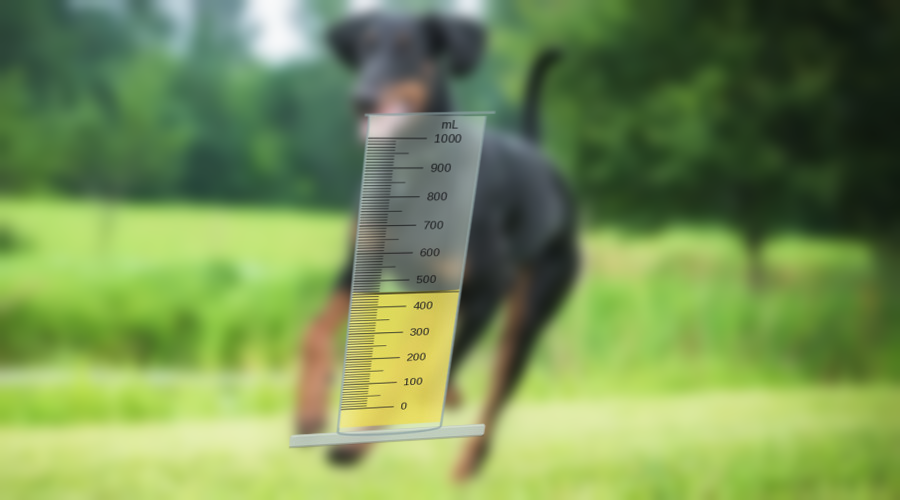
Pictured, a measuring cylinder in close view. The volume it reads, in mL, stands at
450 mL
